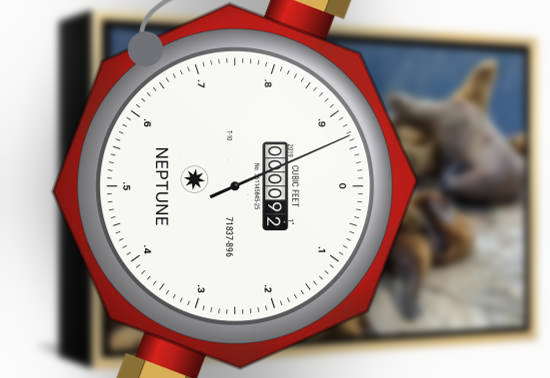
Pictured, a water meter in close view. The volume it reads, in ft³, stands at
91.93 ft³
